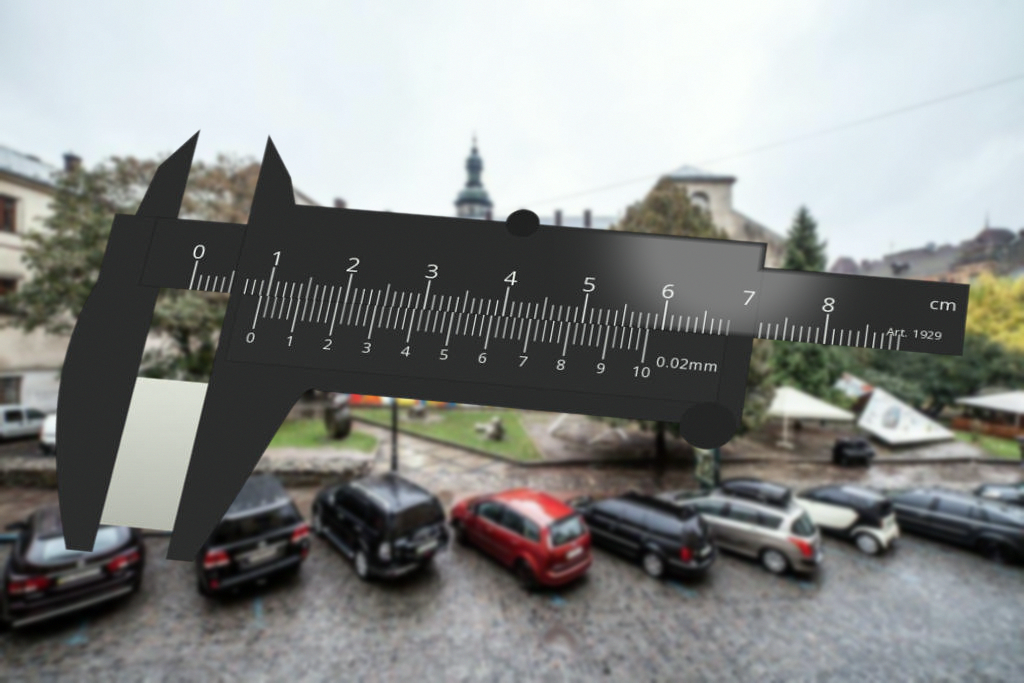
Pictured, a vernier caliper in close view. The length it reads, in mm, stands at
9.2 mm
